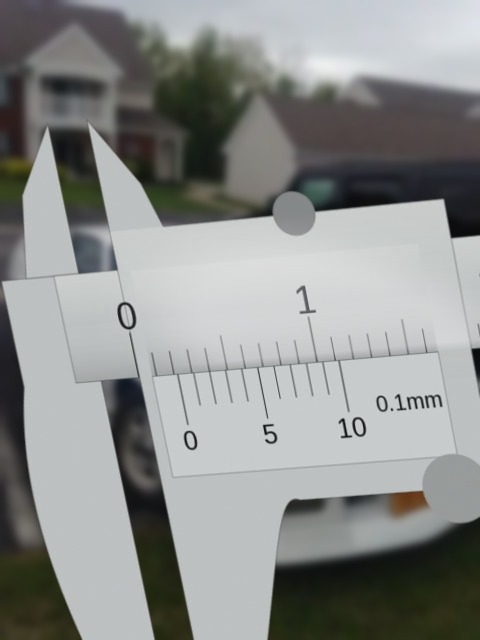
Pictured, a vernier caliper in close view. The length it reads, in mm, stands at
2.2 mm
